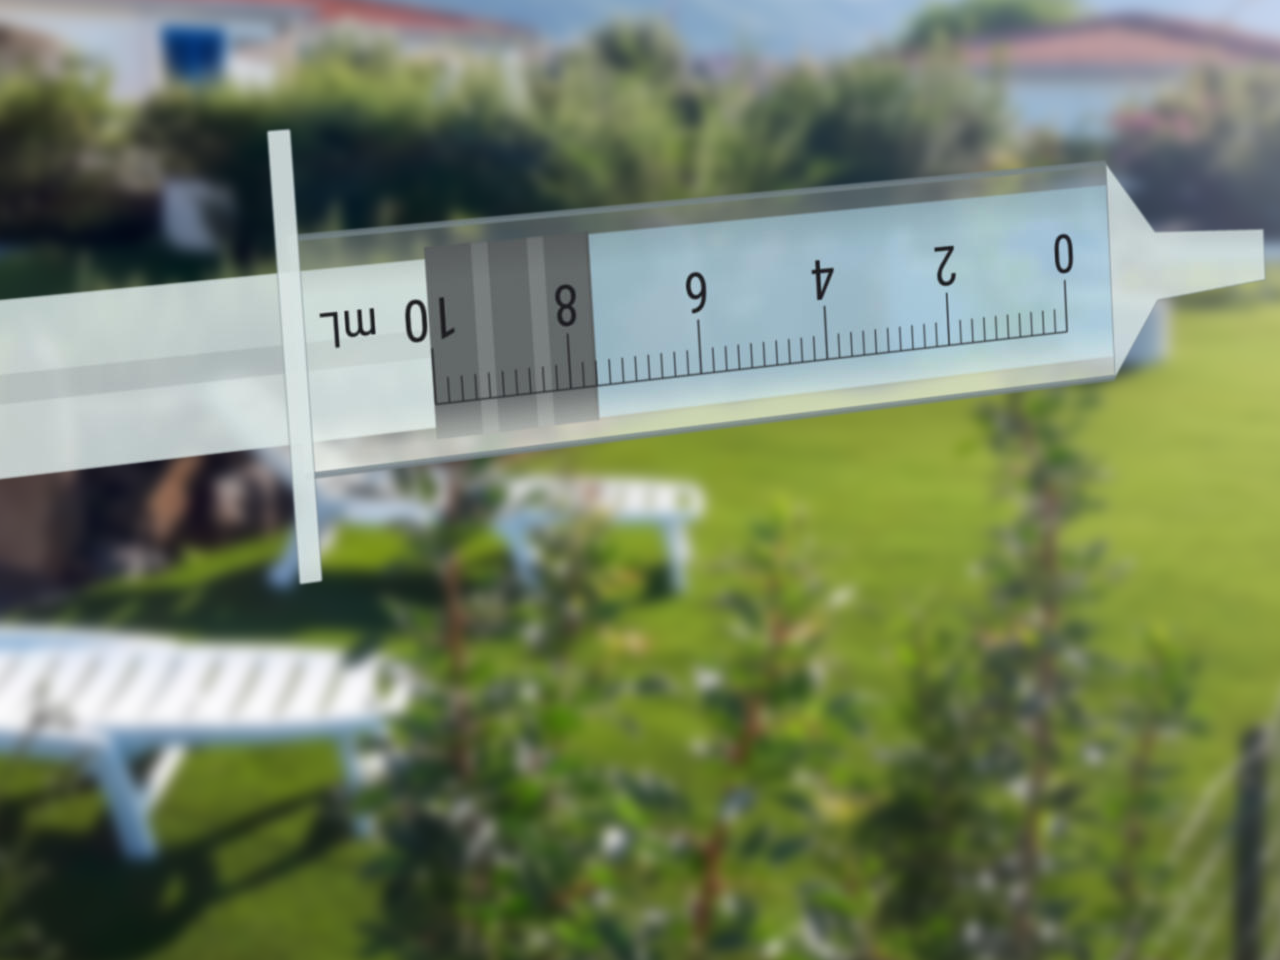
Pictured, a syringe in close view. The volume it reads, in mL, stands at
7.6 mL
